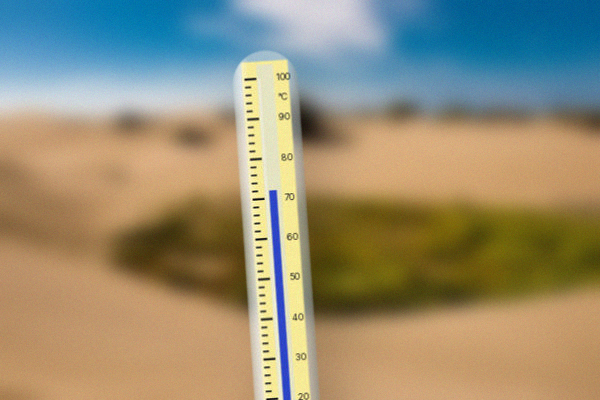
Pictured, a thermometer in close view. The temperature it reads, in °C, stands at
72 °C
